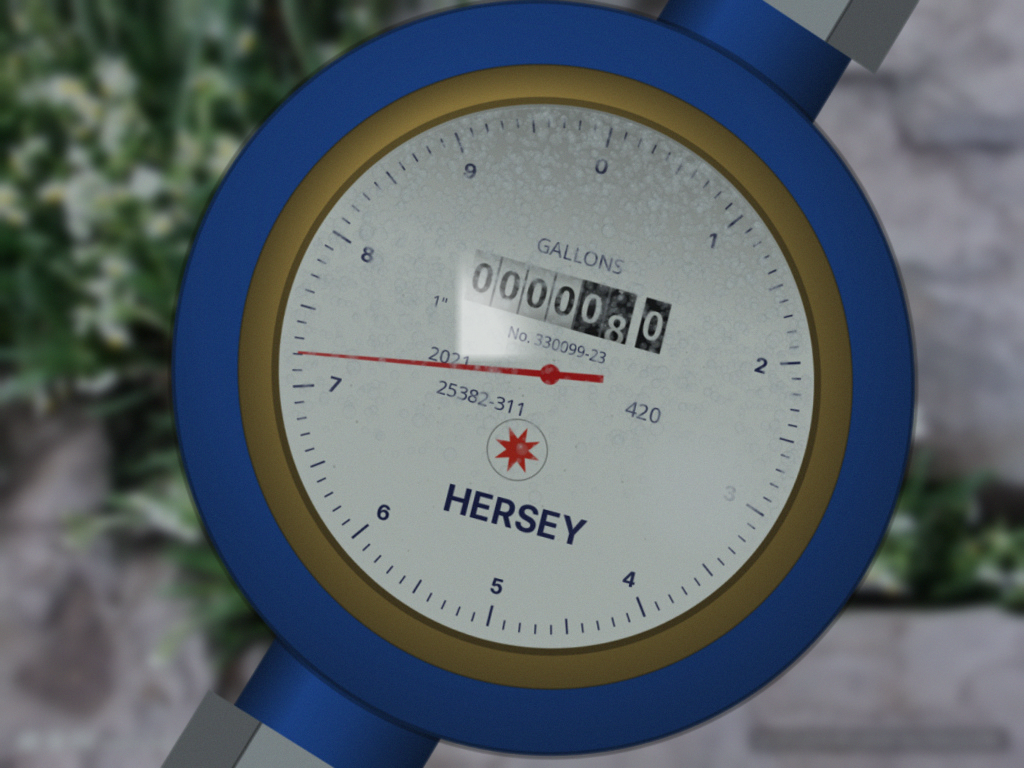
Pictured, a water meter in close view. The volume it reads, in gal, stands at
77.2 gal
